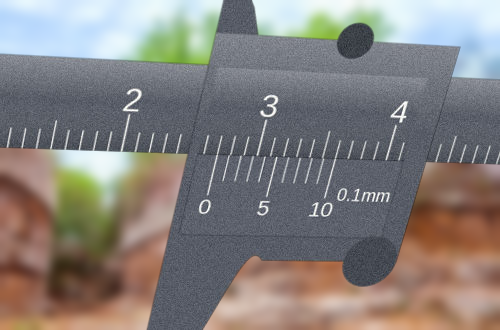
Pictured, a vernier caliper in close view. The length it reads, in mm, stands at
27.0 mm
